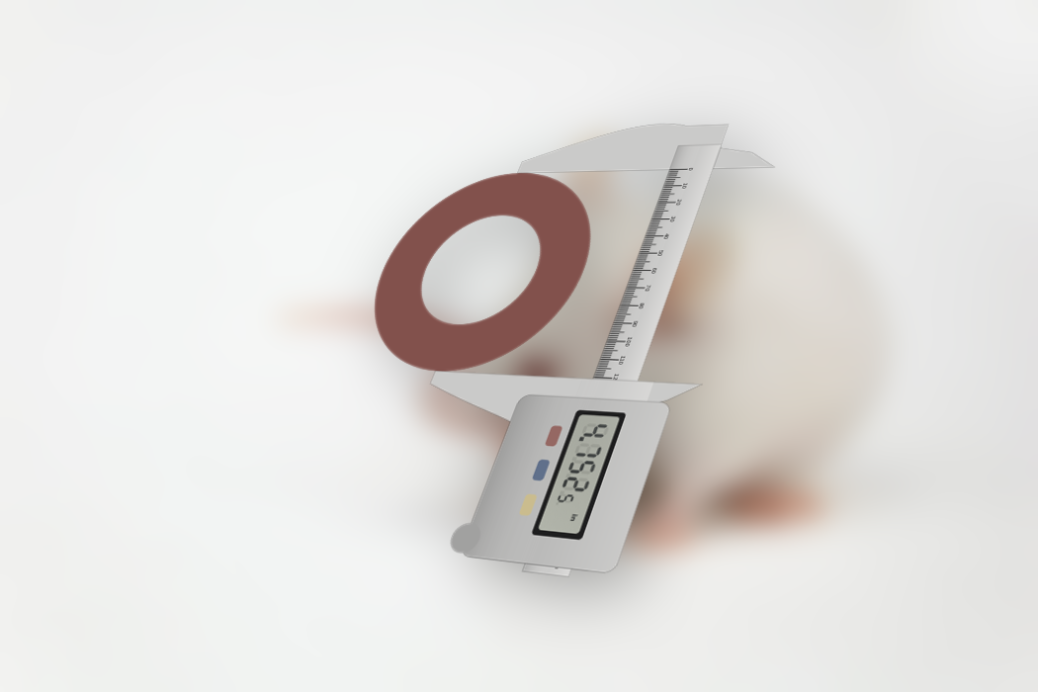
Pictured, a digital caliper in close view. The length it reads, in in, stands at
4.7525 in
